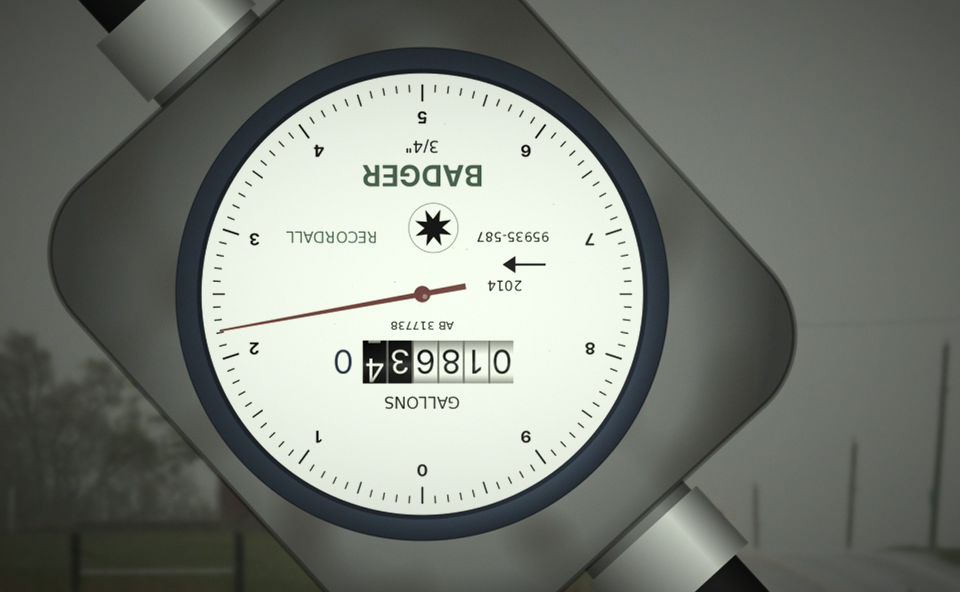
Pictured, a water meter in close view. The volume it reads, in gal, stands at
186342.2 gal
